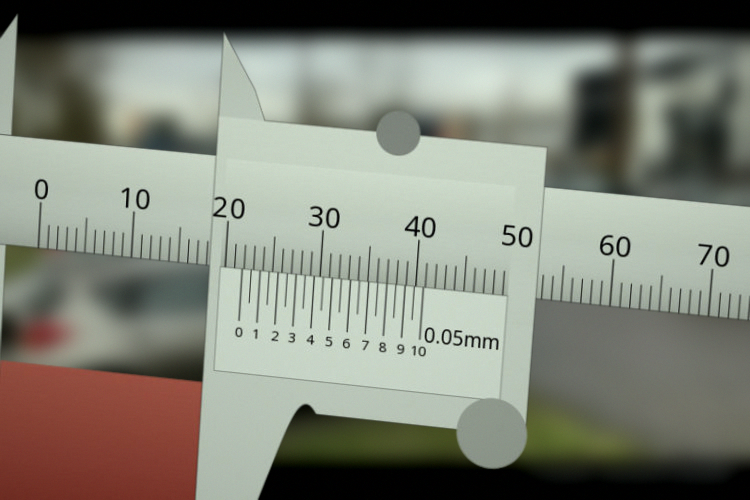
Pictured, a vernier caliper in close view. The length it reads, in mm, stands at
21.8 mm
